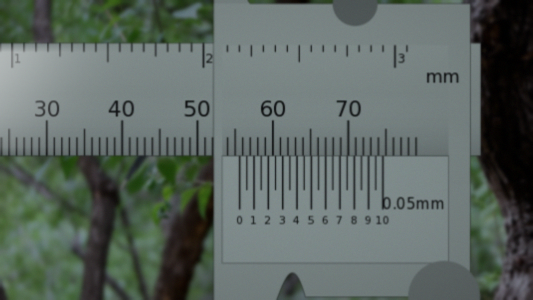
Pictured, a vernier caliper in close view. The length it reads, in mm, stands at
55.6 mm
